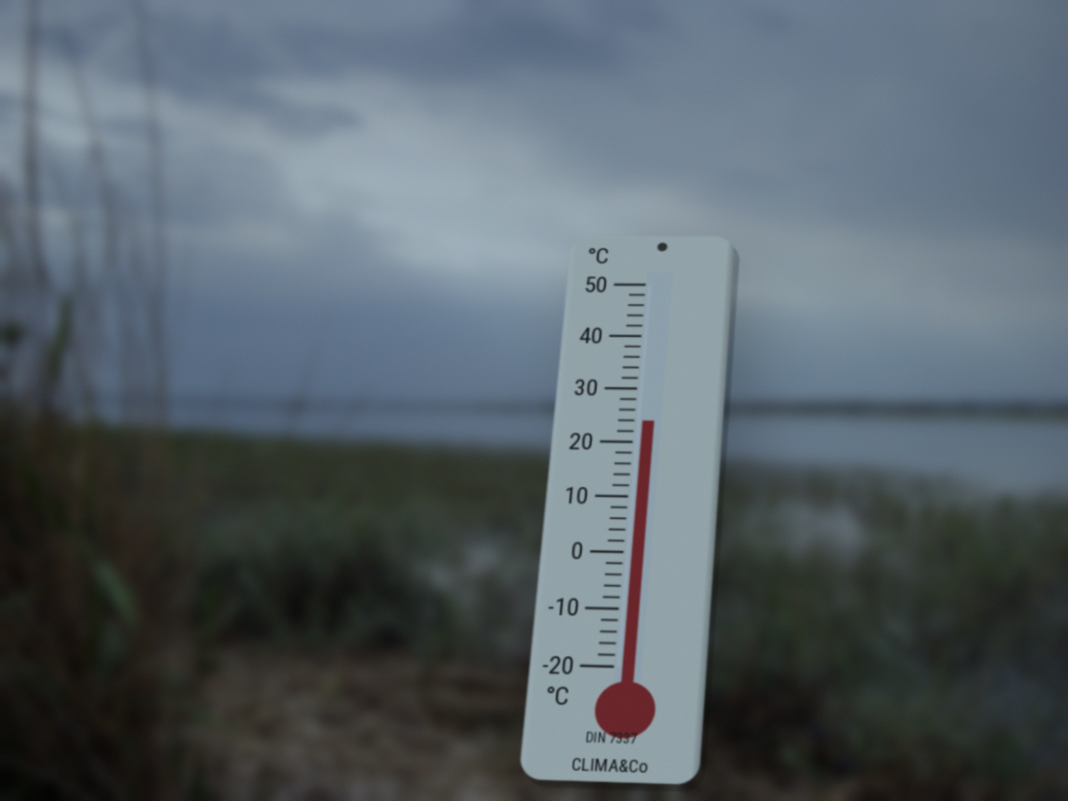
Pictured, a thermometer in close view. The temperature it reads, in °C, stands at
24 °C
